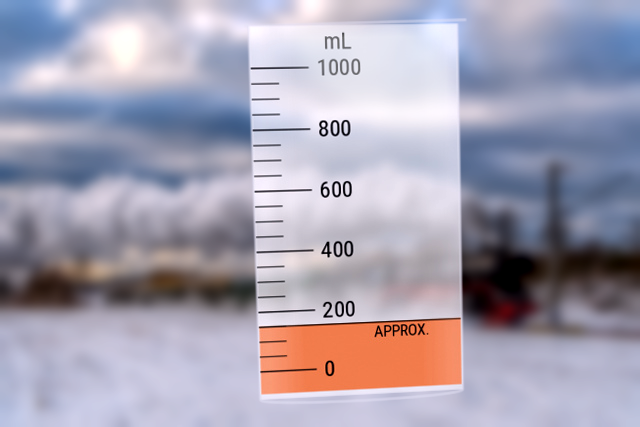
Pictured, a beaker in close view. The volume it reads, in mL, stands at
150 mL
